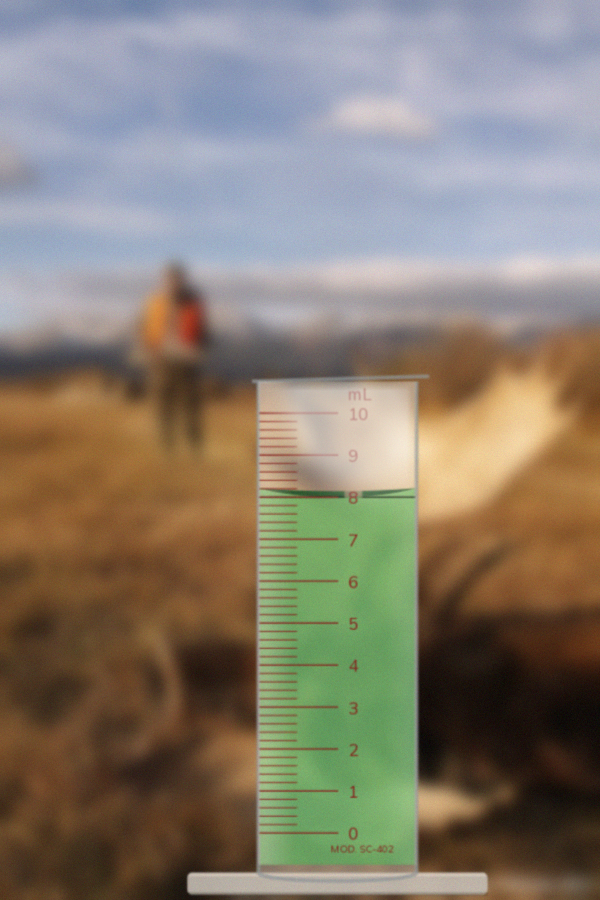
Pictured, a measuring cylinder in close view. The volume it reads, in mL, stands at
8 mL
